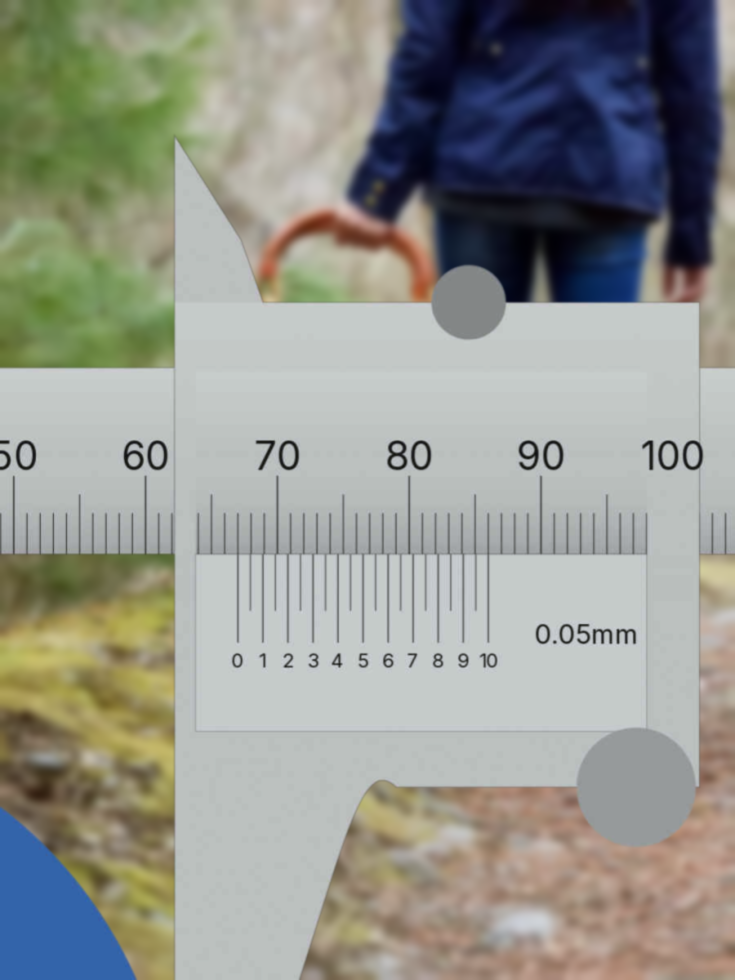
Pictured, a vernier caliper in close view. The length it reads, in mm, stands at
67.0 mm
